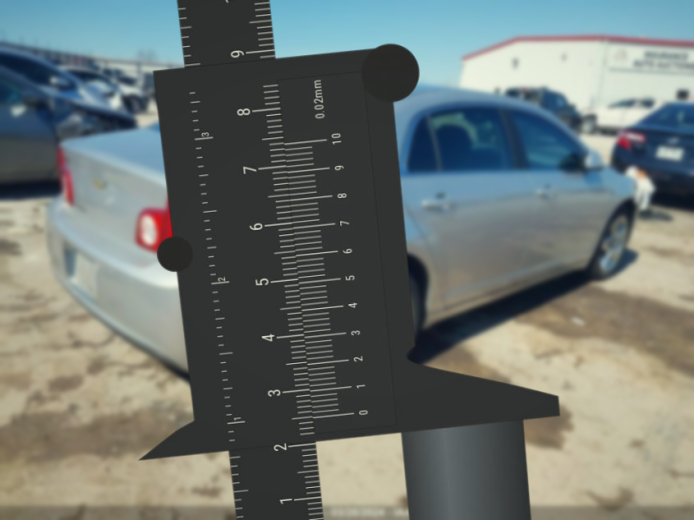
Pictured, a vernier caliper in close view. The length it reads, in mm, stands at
24.8 mm
